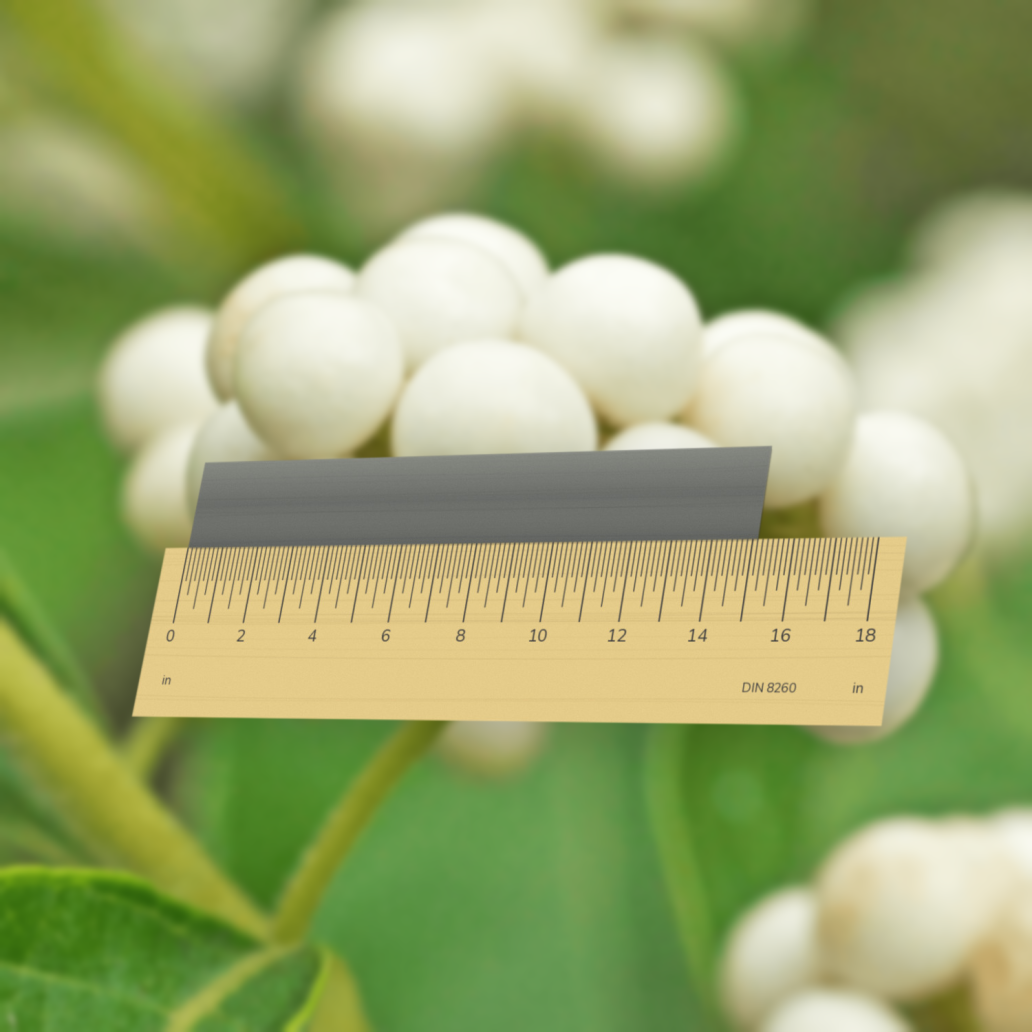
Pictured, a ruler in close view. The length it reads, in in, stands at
15.125 in
